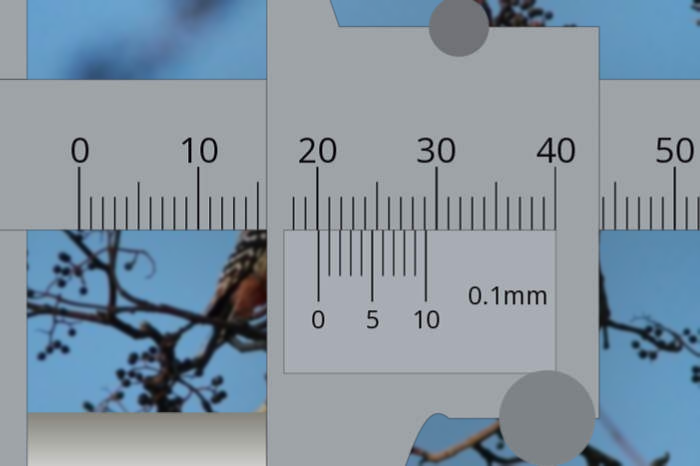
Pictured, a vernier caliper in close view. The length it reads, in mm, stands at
20.1 mm
